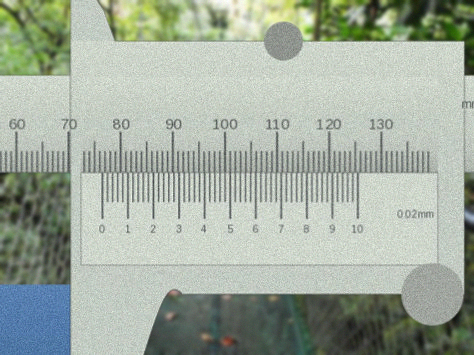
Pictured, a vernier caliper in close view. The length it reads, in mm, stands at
76.5 mm
